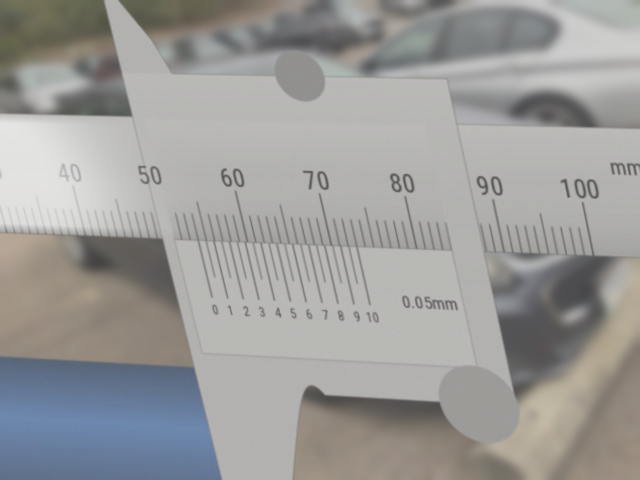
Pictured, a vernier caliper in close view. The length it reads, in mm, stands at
54.0 mm
